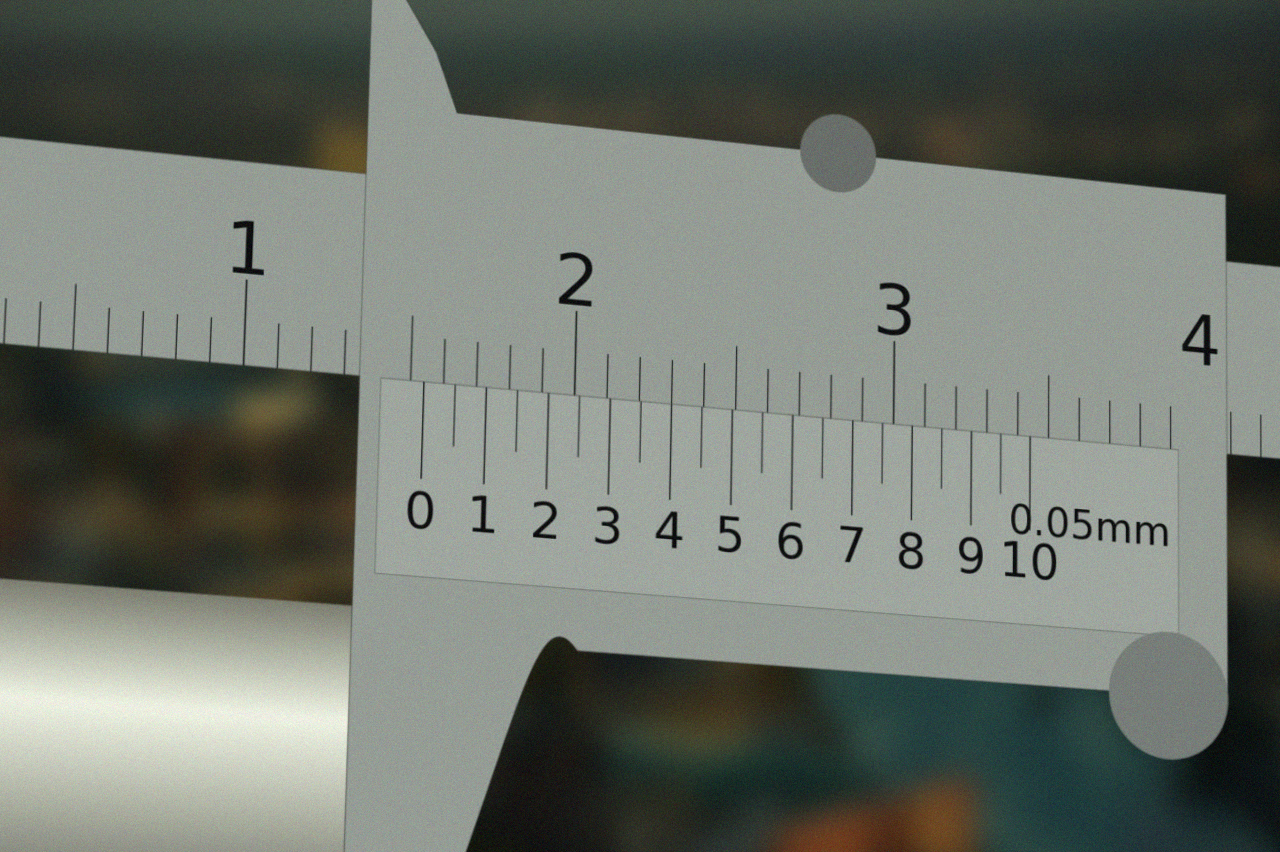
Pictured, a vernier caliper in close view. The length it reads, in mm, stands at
15.40 mm
